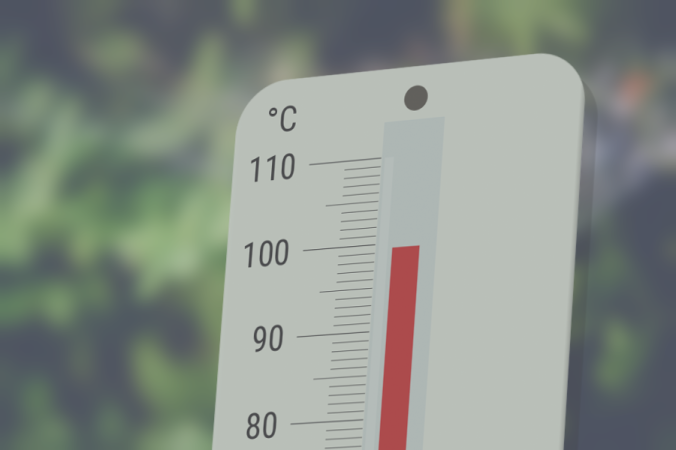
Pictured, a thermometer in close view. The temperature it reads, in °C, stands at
99.5 °C
